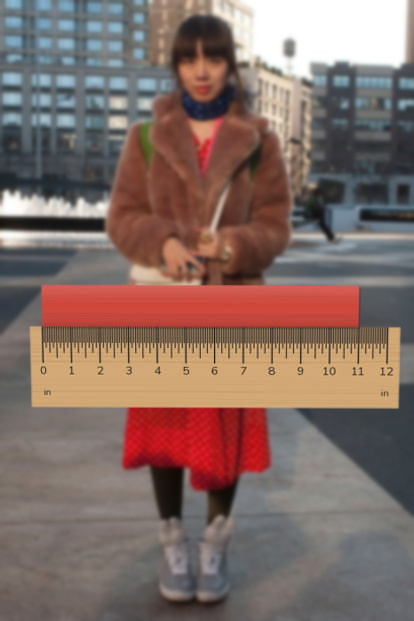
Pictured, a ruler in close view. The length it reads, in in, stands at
11 in
